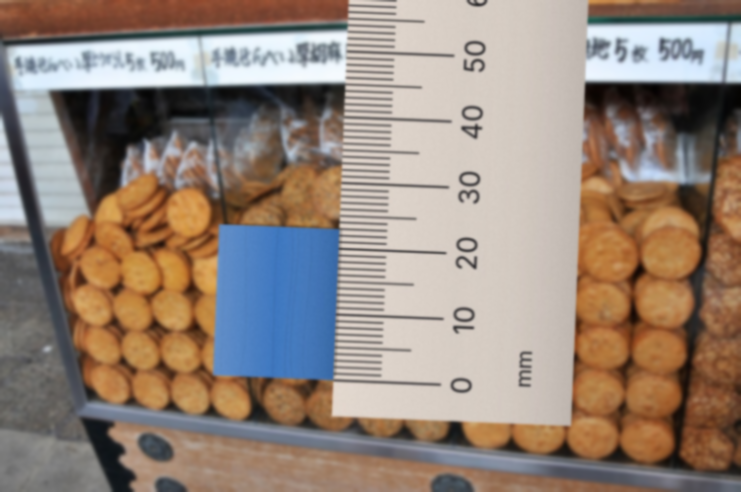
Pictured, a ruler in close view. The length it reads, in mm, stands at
23 mm
